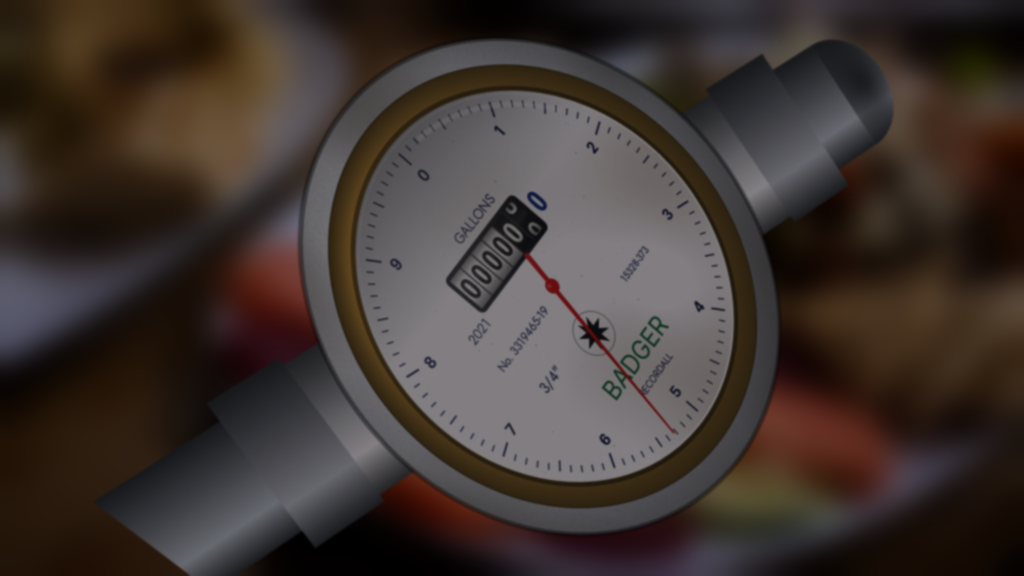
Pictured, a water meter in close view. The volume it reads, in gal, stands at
85.3 gal
